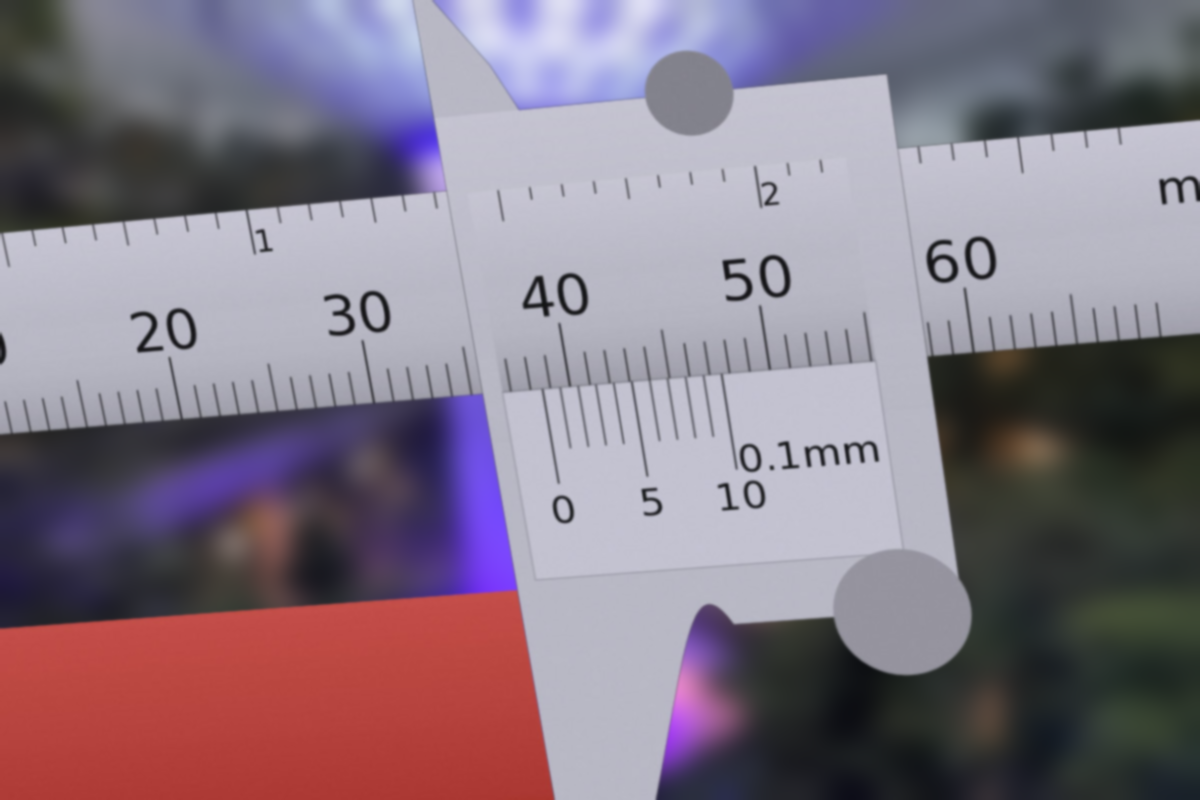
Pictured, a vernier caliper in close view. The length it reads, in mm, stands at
38.6 mm
